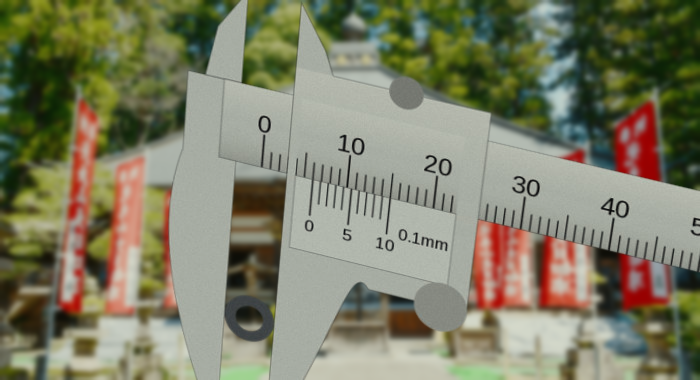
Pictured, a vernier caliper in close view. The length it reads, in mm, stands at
6.0 mm
